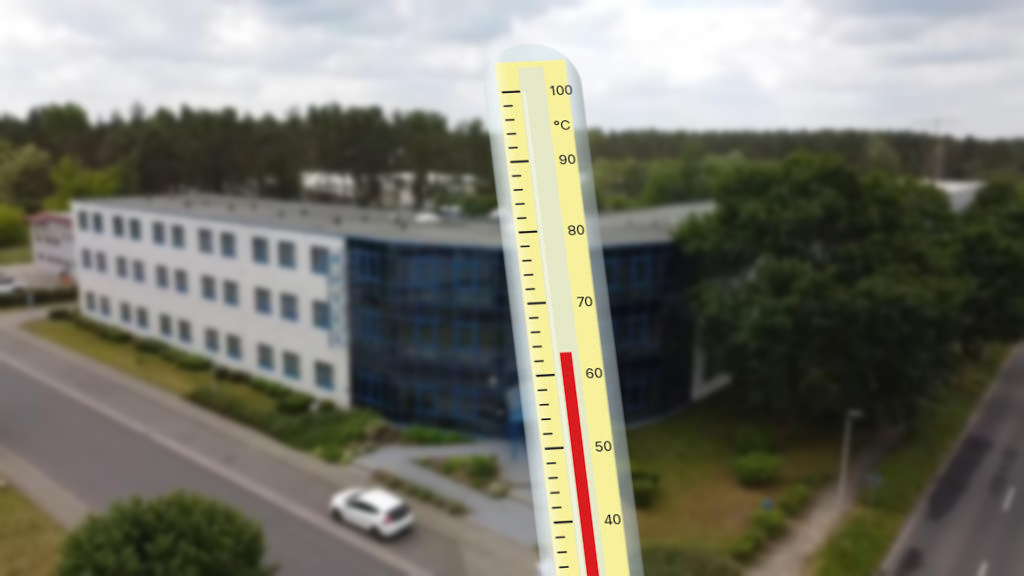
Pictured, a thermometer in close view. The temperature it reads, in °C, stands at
63 °C
